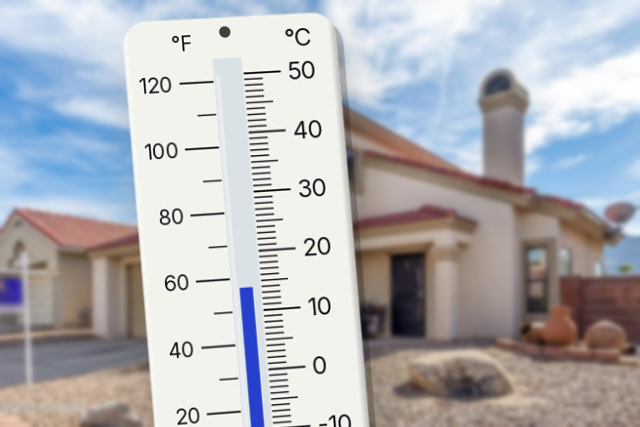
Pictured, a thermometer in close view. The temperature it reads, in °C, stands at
14 °C
